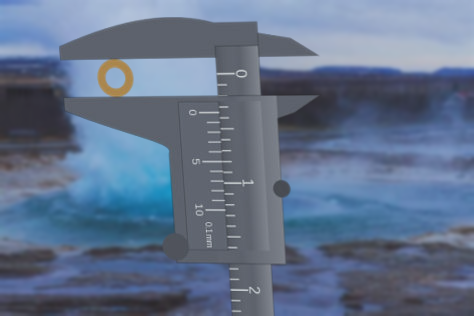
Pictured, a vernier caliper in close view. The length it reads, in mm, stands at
3.5 mm
